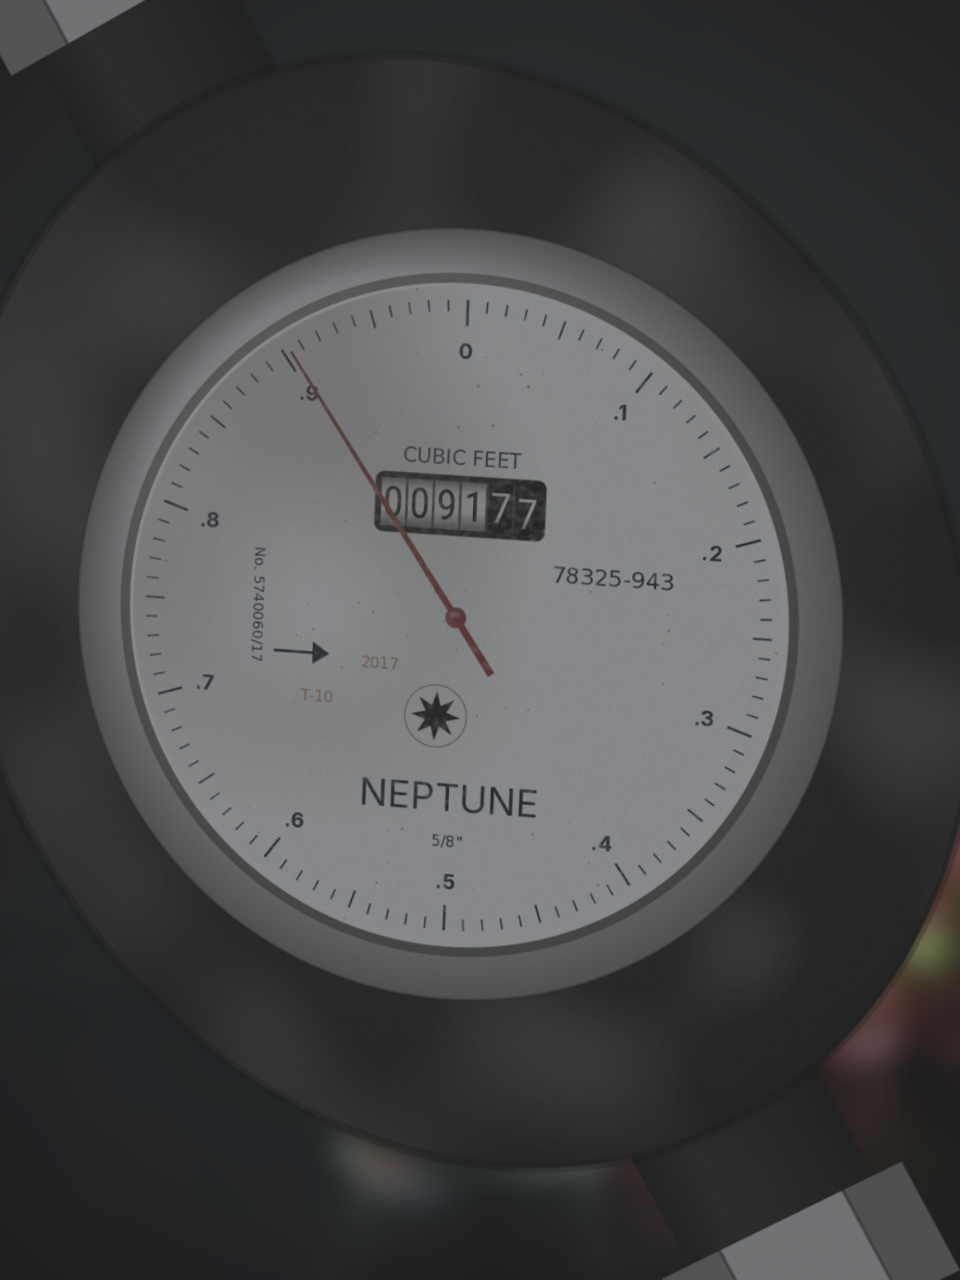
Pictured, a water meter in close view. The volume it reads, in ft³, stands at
9176.90 ft³
